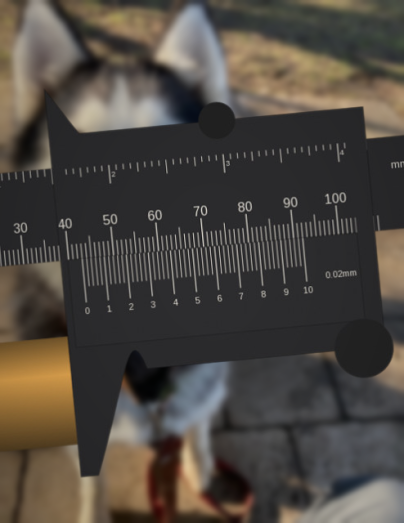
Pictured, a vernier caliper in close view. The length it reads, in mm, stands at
43.0 mm
